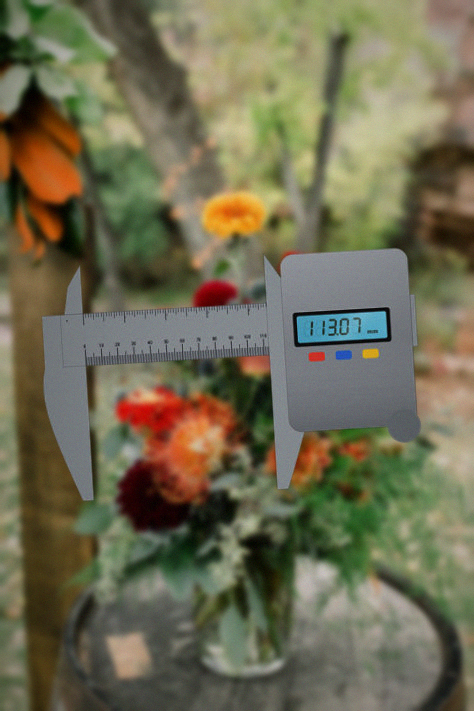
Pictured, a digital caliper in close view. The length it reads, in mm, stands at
113.07 mm
